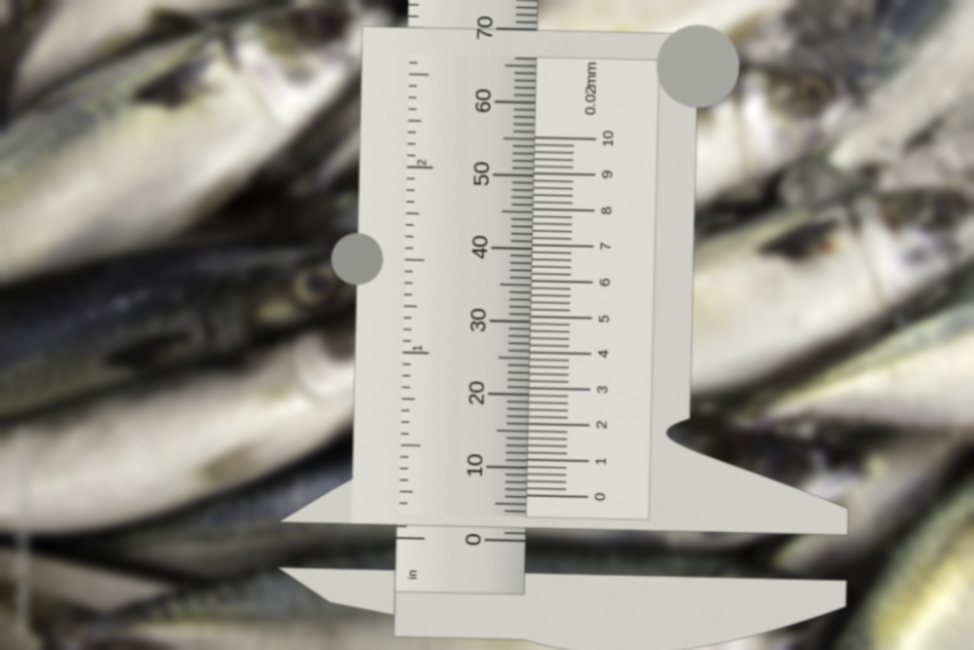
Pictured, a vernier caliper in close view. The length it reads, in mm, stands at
6.2 mm
